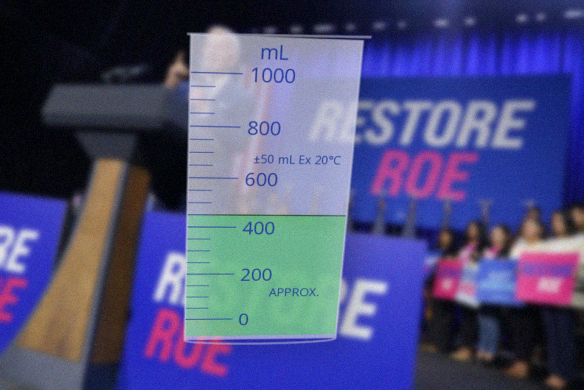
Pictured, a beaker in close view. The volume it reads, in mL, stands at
450 mL
